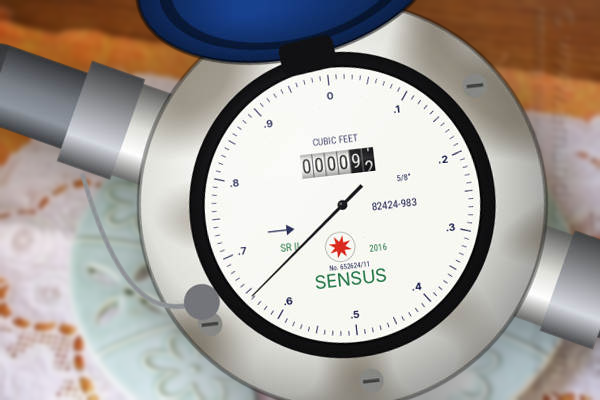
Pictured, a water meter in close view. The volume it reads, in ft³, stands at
91.64 ft³
